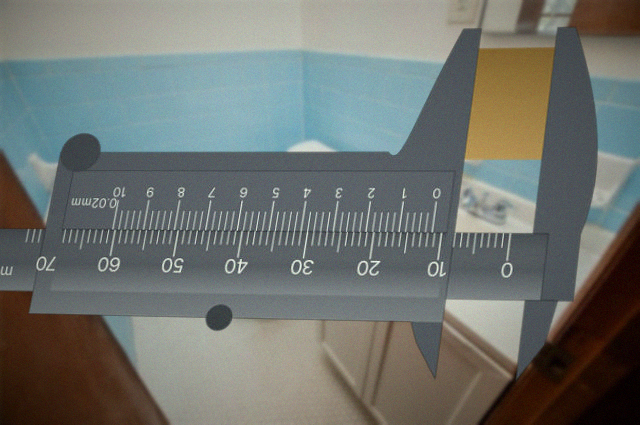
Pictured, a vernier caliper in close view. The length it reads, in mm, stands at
11.4 mm
